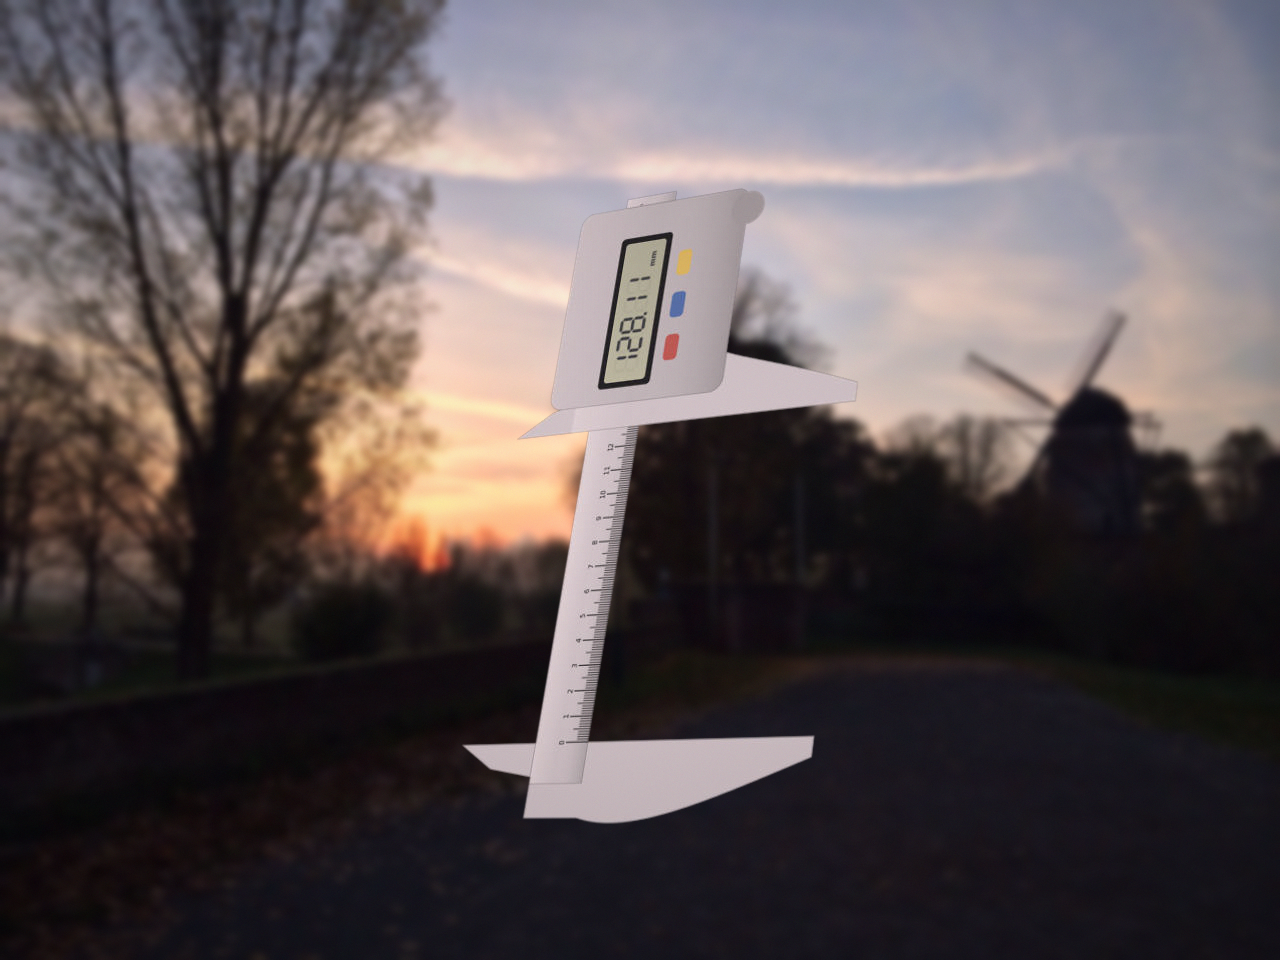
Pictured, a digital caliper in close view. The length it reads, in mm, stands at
128.11 mm
